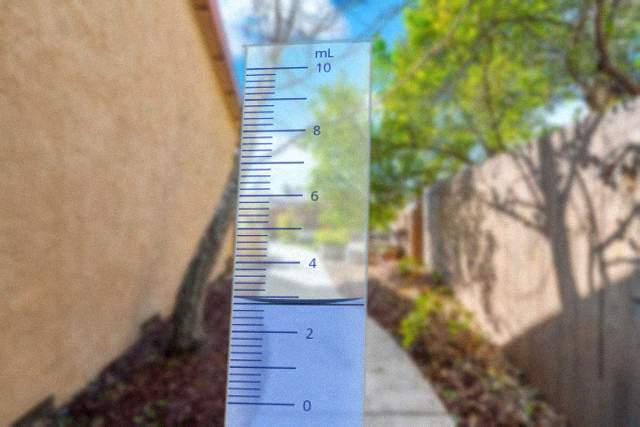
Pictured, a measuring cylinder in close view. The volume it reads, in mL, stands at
2.8 mL
